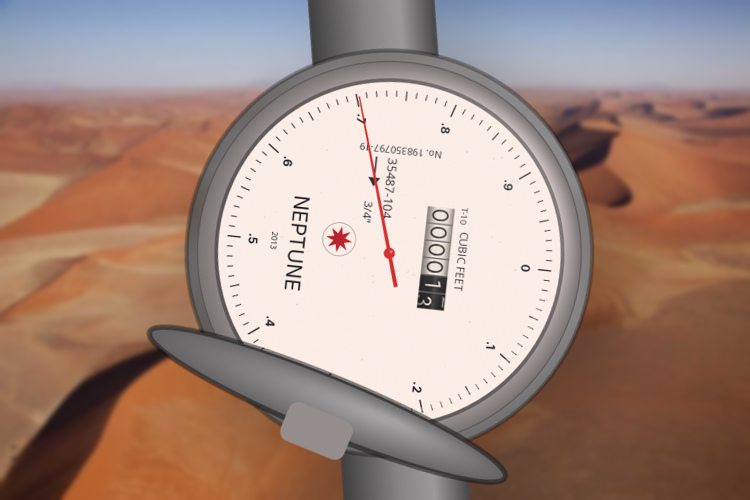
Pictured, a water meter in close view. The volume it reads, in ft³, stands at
12.70 ft³
